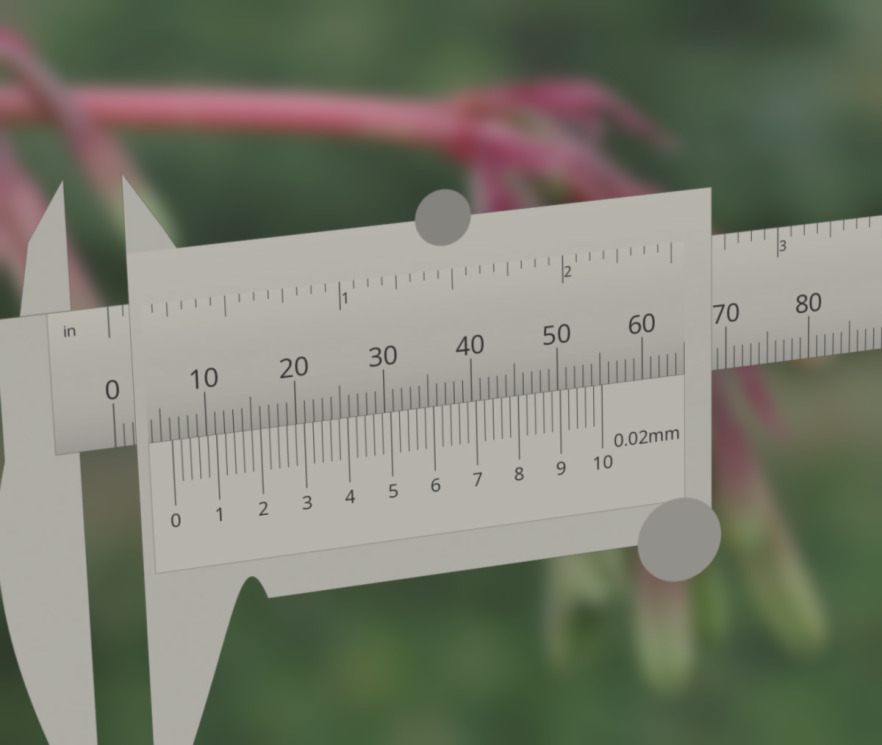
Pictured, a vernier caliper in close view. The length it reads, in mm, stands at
6.2 mm
